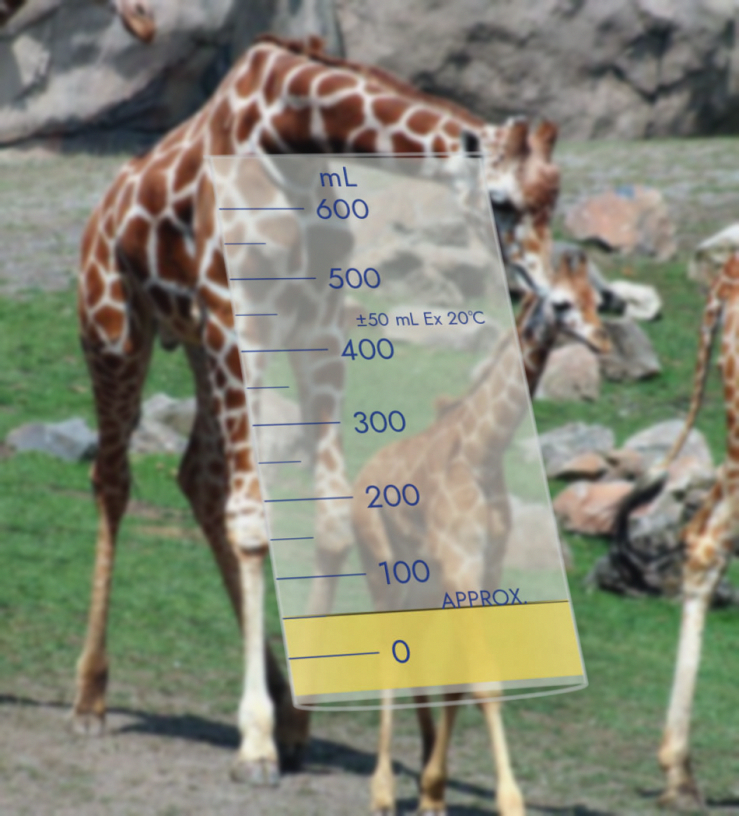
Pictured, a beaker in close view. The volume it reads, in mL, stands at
50 mL
